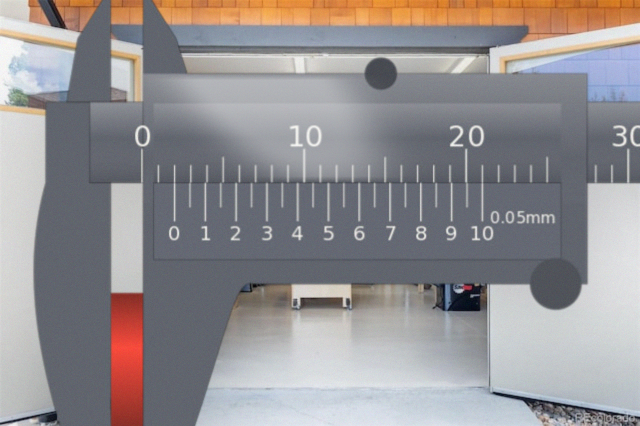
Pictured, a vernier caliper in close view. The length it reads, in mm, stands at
2.0 mm
